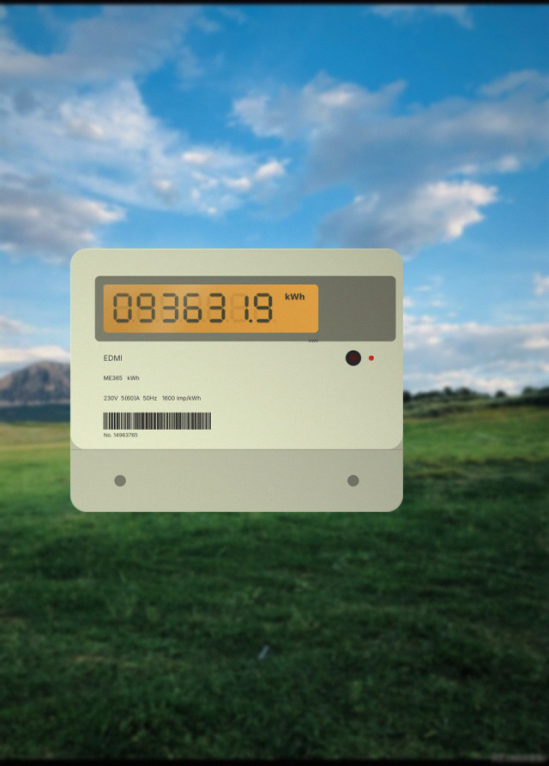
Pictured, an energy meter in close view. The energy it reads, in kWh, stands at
93631.9 kWh
